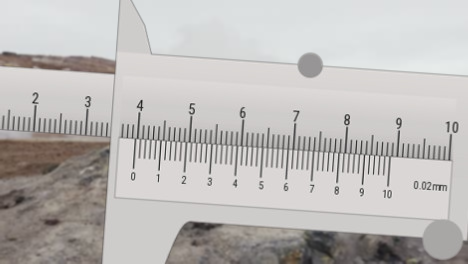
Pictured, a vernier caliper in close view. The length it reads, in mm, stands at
39.6 mm
